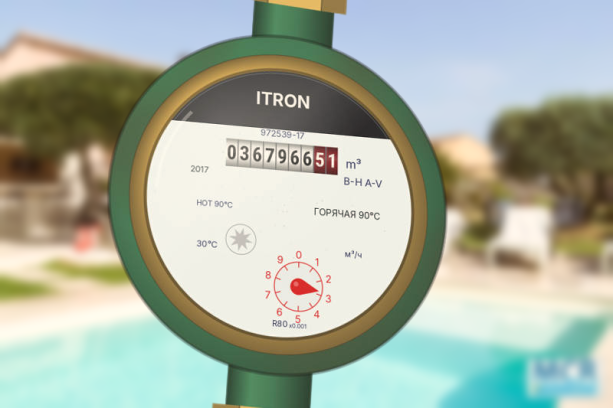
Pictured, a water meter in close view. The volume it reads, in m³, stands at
367966.512 m³
